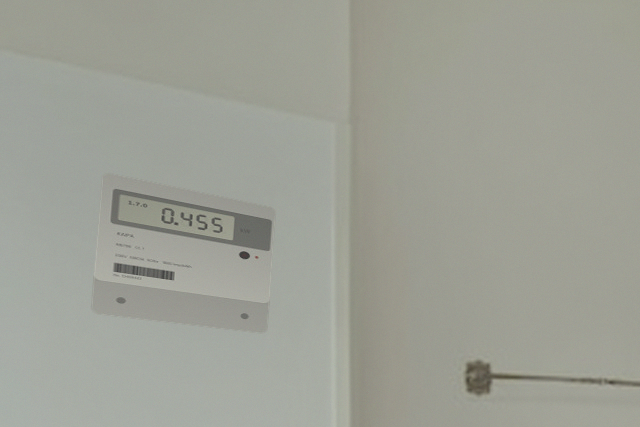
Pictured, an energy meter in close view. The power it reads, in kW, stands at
0.455 kW
